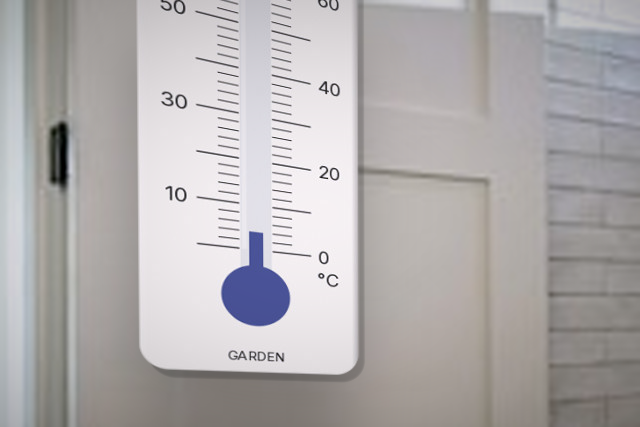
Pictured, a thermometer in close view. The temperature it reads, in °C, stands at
4 °C
